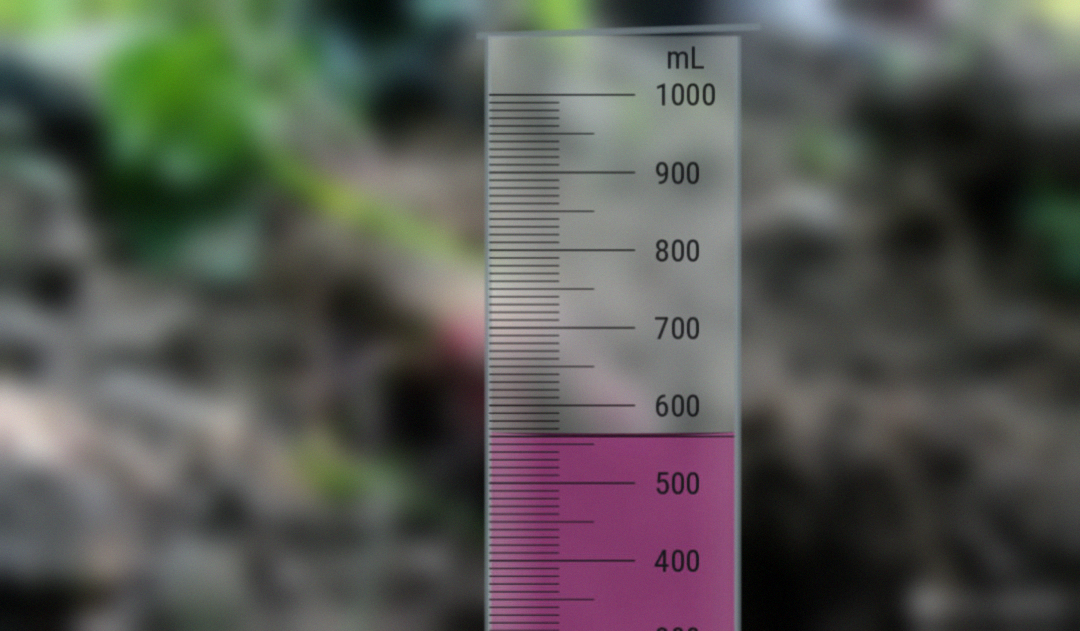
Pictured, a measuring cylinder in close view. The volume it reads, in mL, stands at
560 mL
